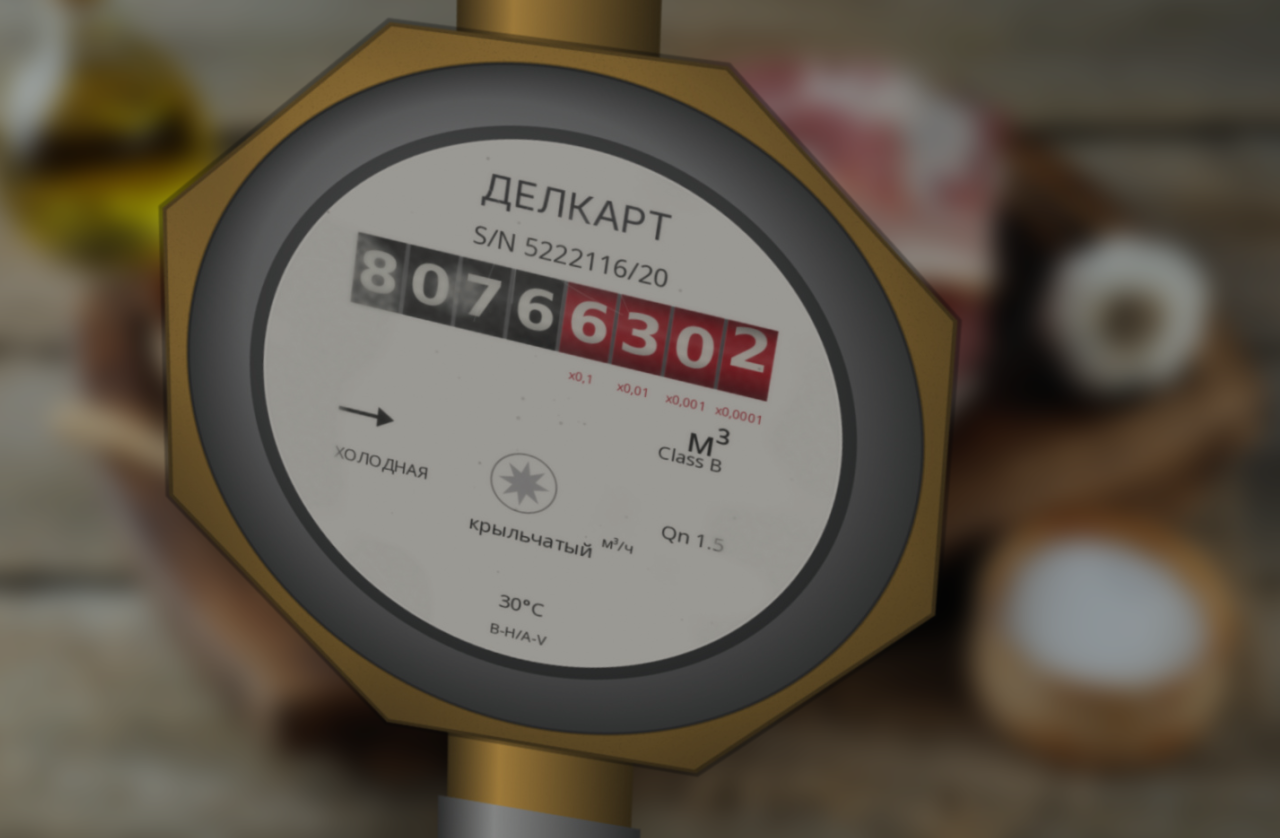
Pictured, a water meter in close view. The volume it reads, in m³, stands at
8076.6302 m³
